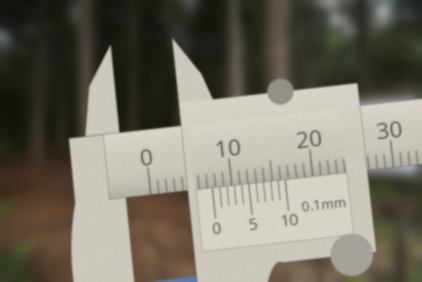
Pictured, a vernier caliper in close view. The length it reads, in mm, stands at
7.6 mm
